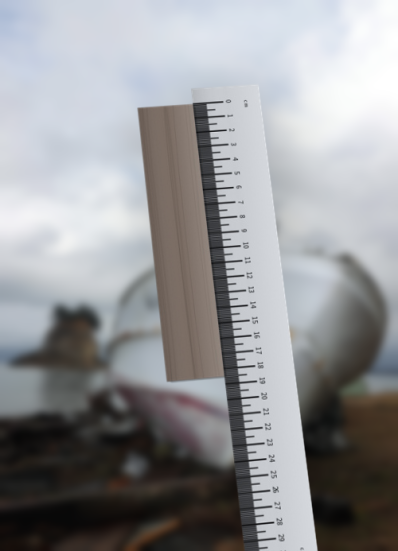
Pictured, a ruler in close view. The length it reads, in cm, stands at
18.5 cm
